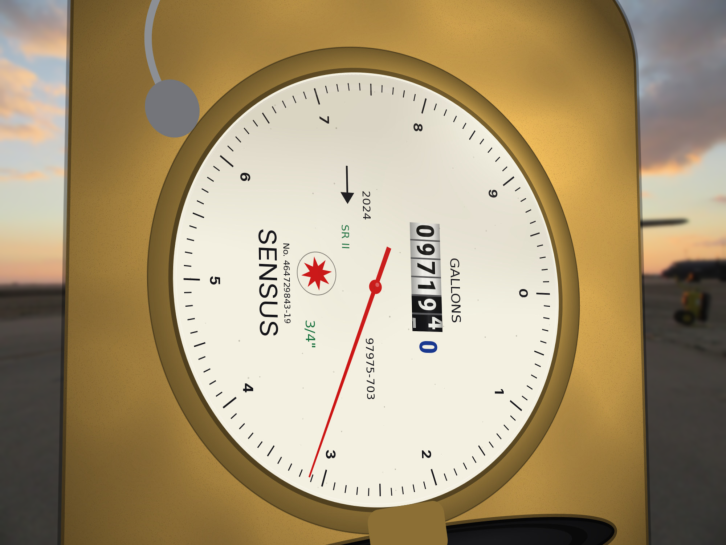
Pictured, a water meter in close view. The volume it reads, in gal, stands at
971943.1 gal
